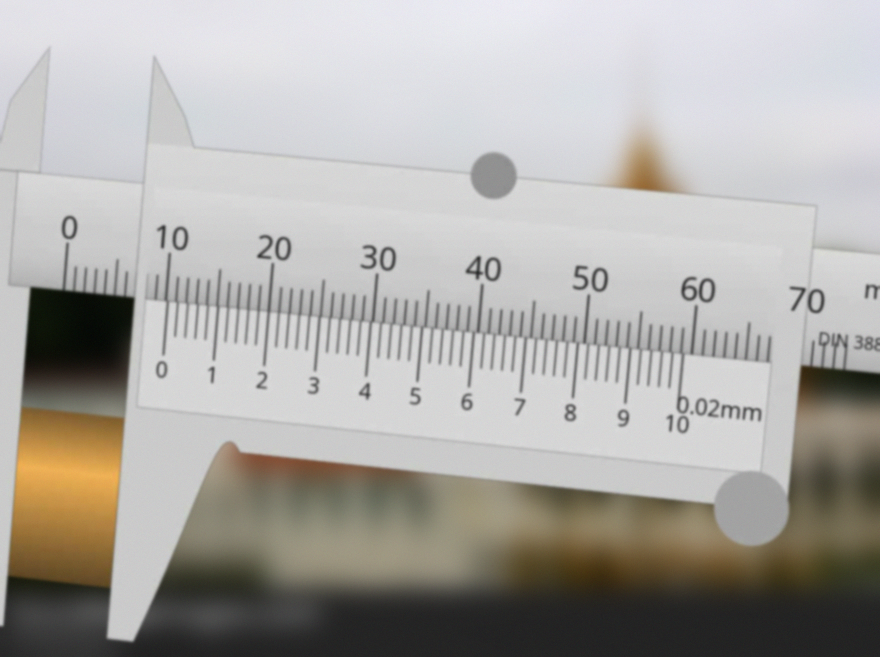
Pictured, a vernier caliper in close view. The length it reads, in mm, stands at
10.2 mm
